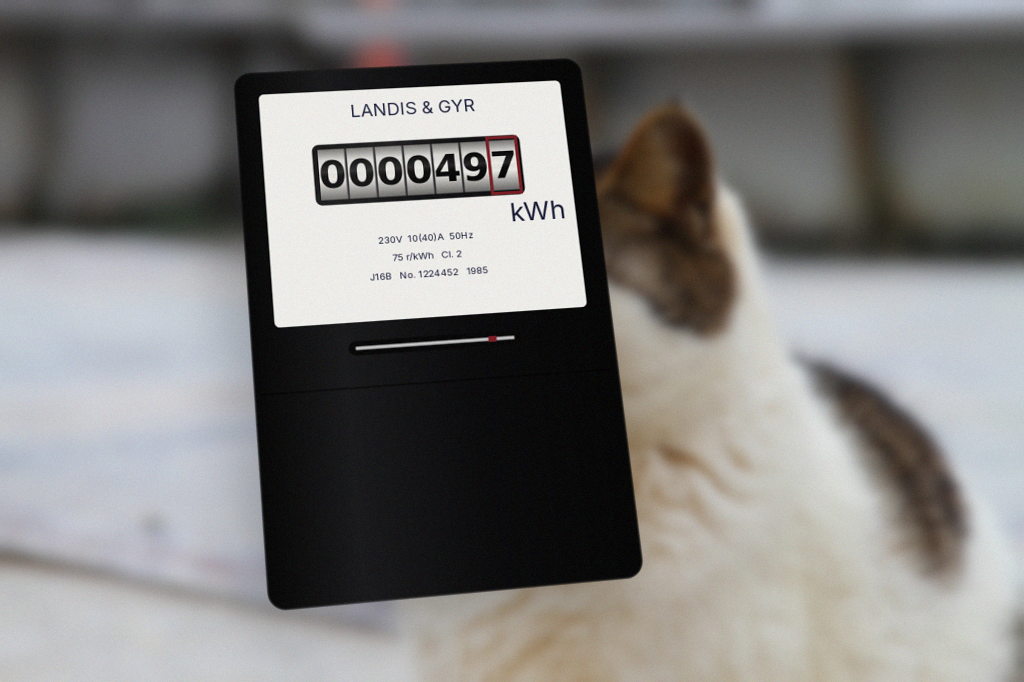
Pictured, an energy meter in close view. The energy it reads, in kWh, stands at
49.7 kWh
